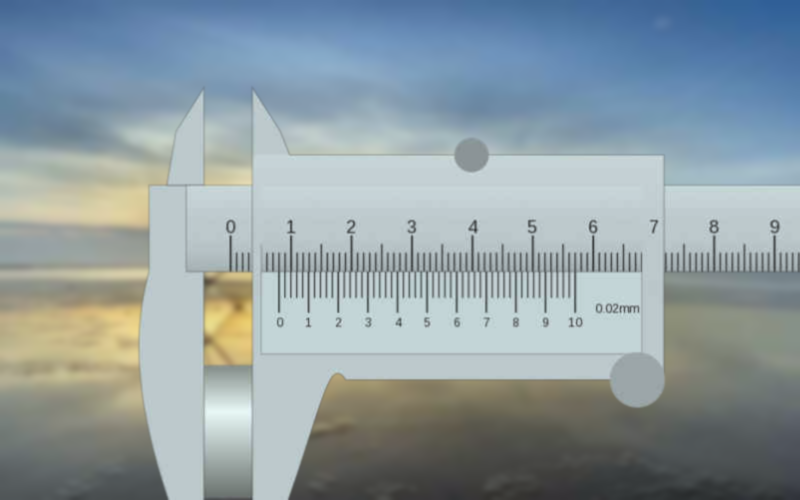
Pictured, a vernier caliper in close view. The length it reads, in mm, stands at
8.0 mm
